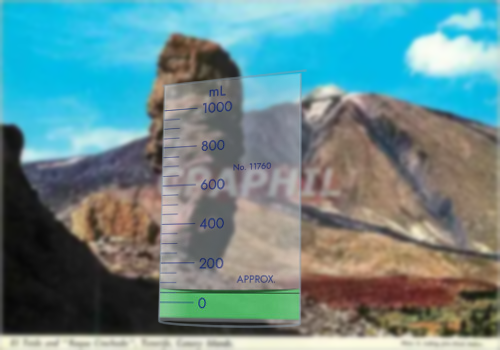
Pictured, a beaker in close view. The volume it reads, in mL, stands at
50 mL
